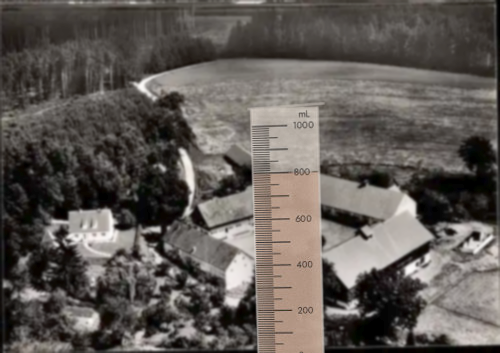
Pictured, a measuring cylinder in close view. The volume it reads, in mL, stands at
800 mL
